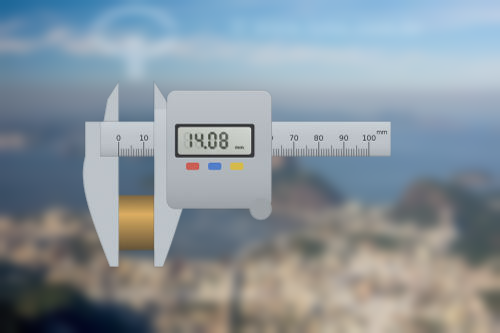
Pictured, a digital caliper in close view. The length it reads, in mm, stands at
14.08 mm
